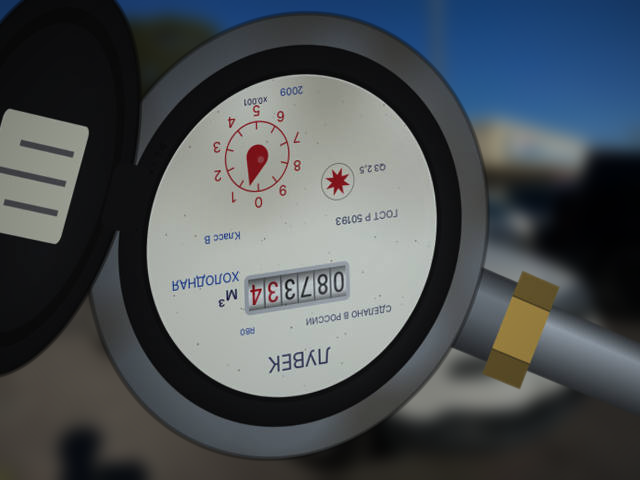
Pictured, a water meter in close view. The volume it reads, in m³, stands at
873.340 m³
